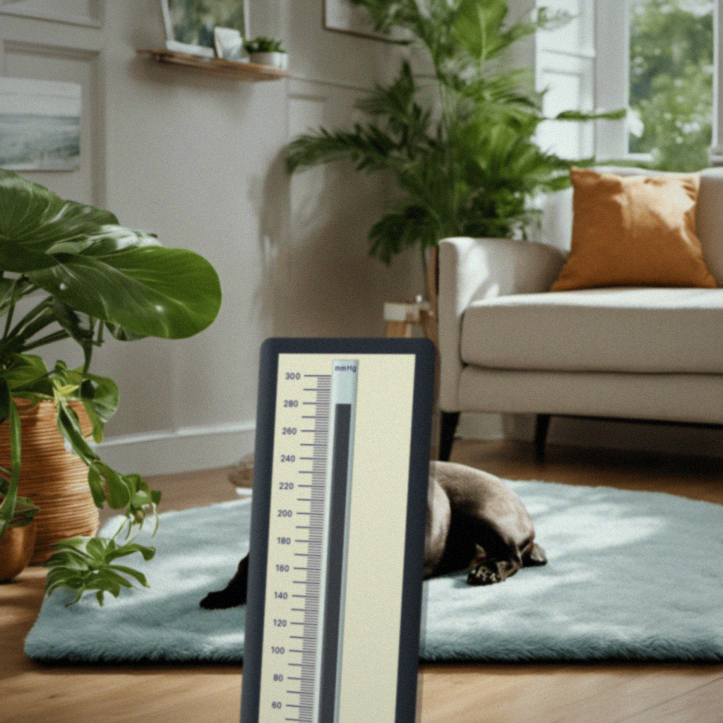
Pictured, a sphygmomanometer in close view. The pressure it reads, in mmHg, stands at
280 mmHg
